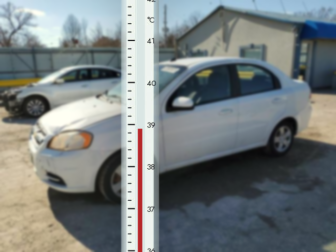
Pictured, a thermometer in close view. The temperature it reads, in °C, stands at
38.9 °C
